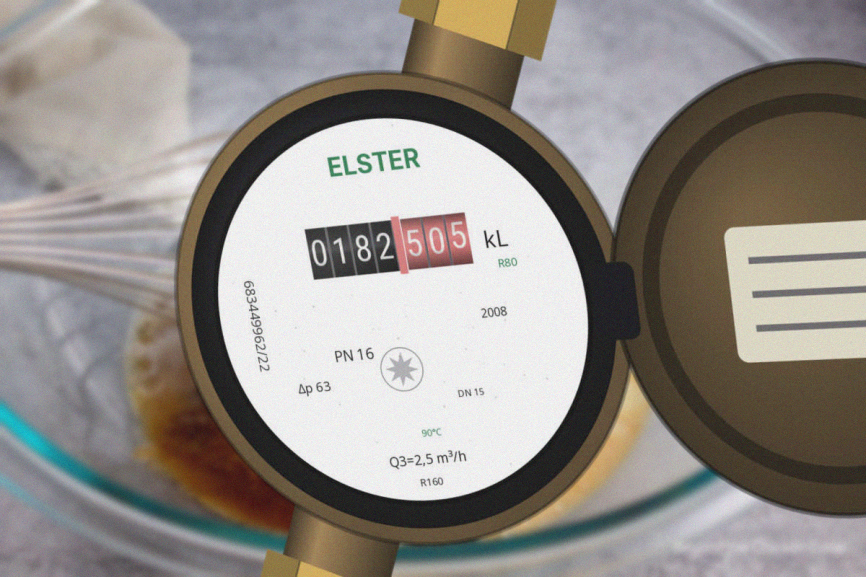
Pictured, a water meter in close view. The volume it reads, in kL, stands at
182.505 kL
